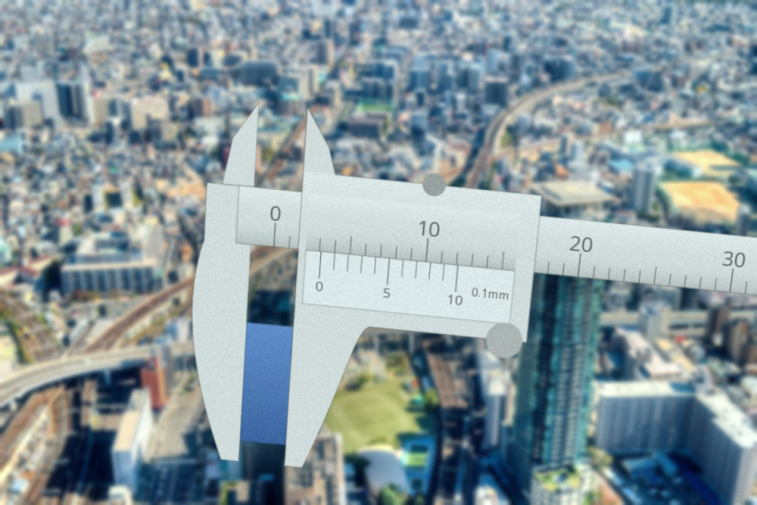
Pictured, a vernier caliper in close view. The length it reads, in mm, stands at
3.1 mm
